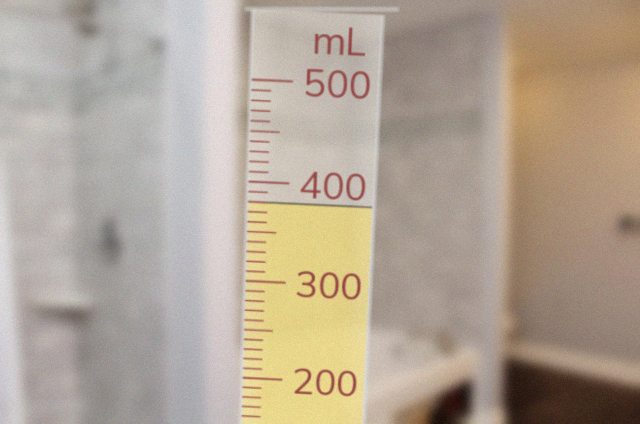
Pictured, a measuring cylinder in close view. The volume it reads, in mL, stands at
380 mL
